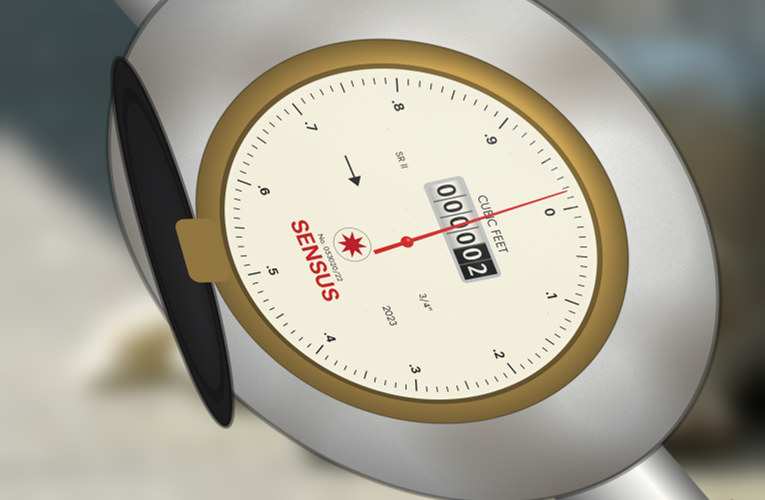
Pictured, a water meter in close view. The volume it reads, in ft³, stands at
1.98 ft³
